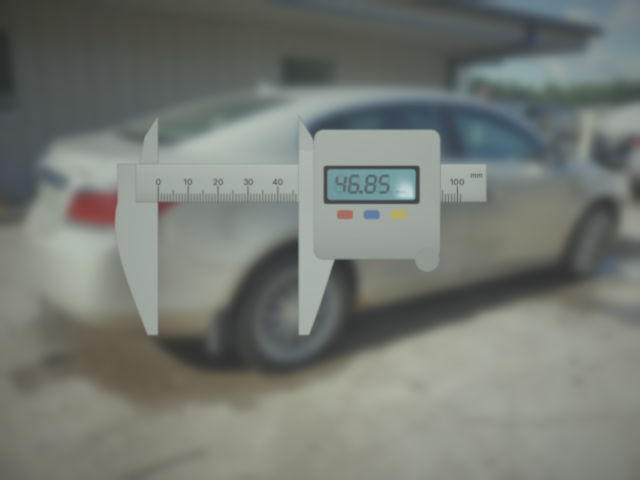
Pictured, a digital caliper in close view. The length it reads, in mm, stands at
46.85 mm
